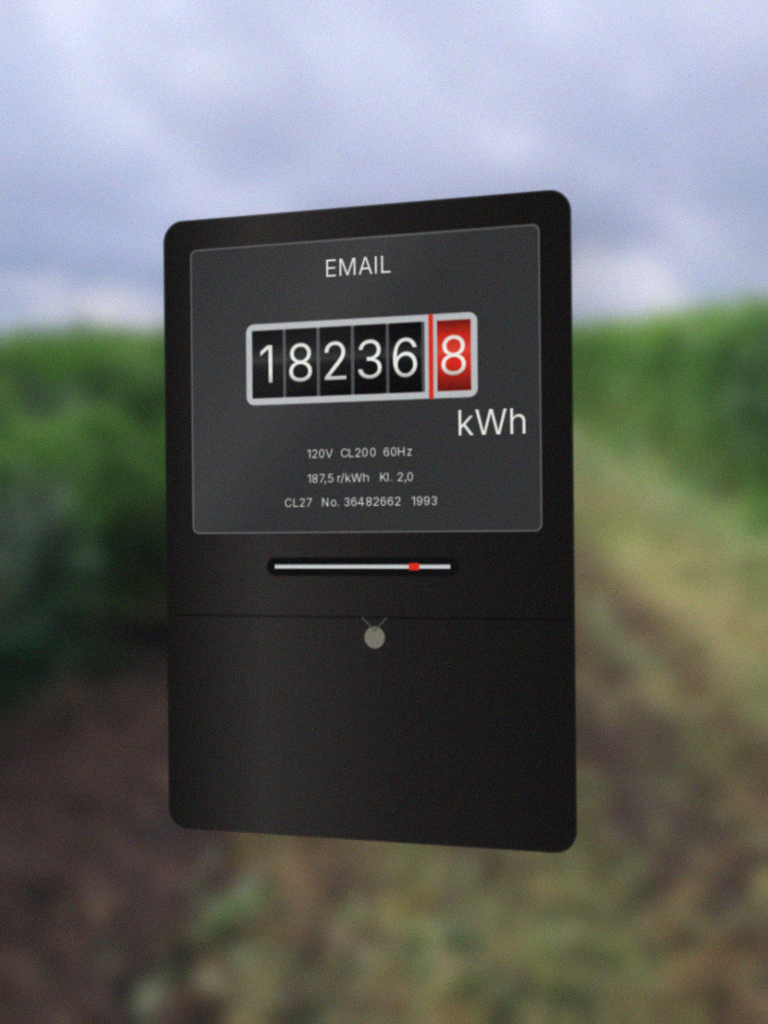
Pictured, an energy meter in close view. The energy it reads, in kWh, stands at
18236.8 kWh
